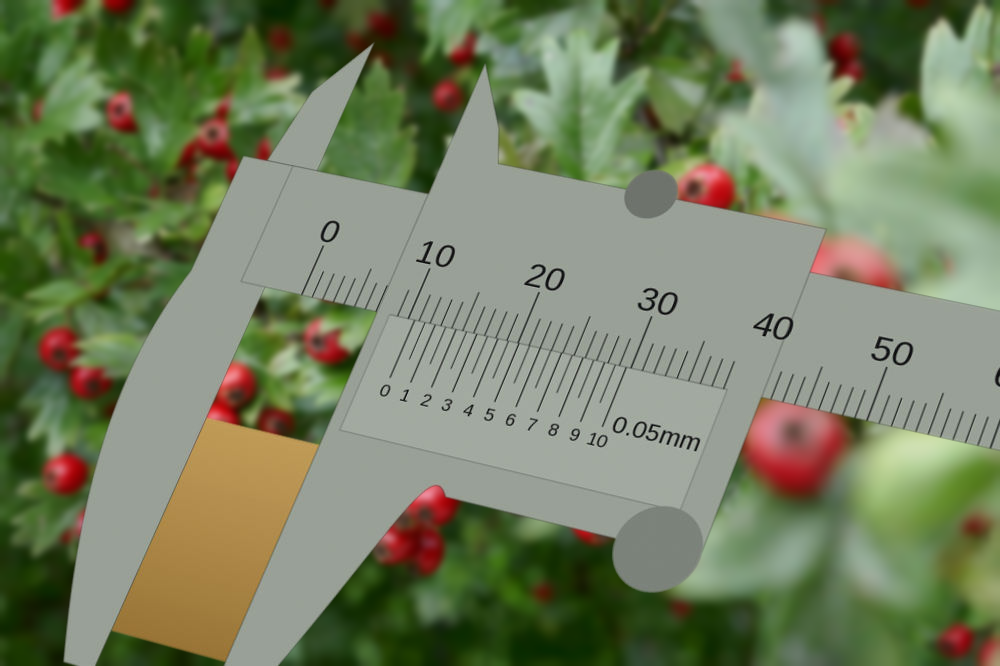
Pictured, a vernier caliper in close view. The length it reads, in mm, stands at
10.6 mm
